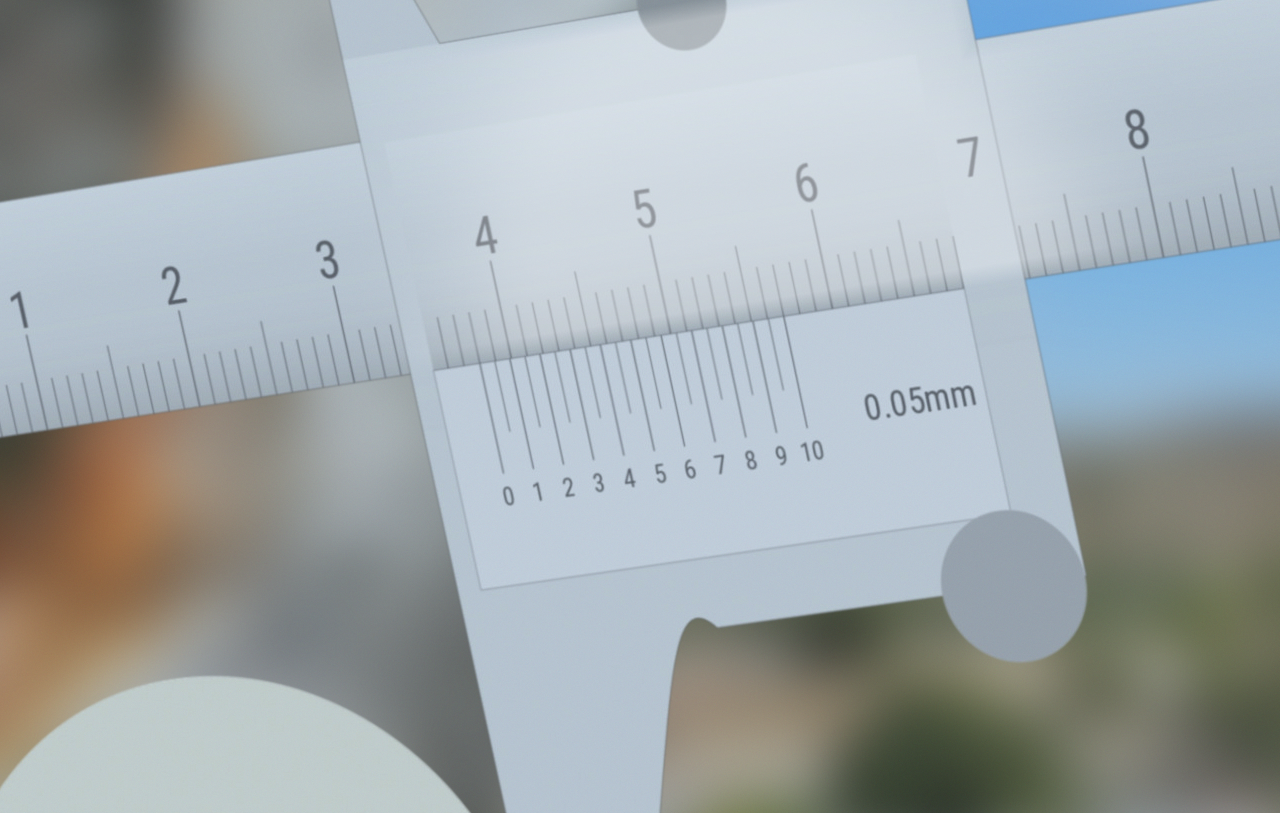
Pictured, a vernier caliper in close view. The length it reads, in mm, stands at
38.0 mm
